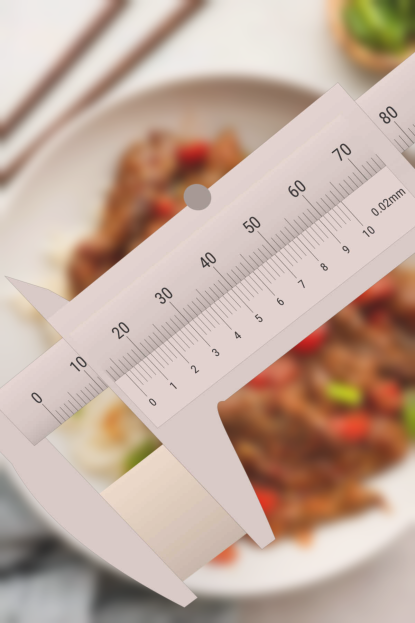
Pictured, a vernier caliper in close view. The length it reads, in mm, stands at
15.2 mm
